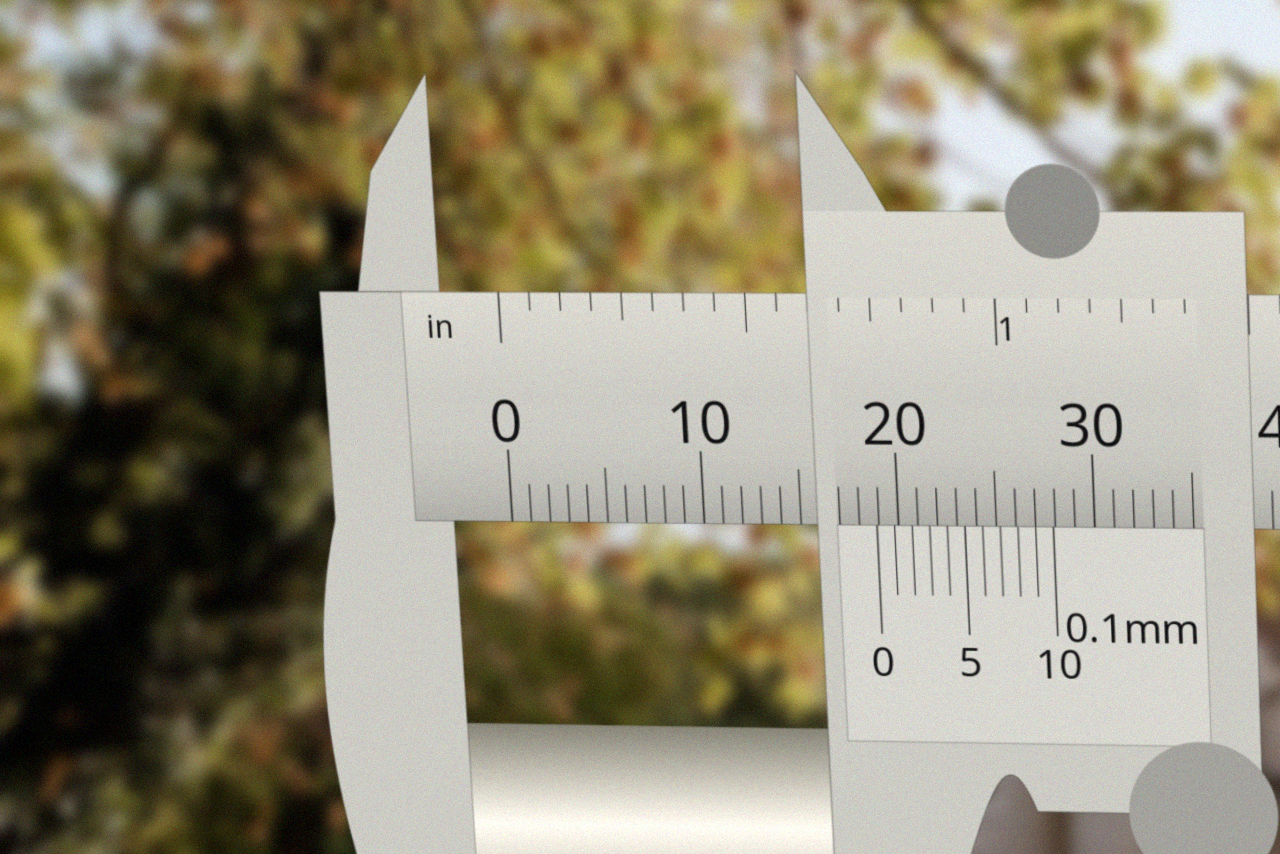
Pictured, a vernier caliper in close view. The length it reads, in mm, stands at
18.9 mm
